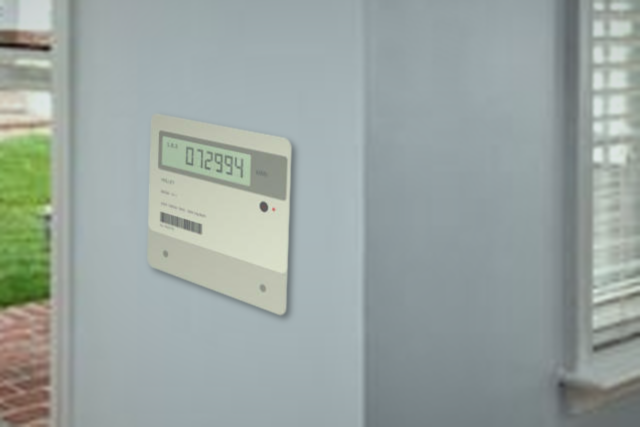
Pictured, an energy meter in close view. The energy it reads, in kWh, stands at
72994 kWh
